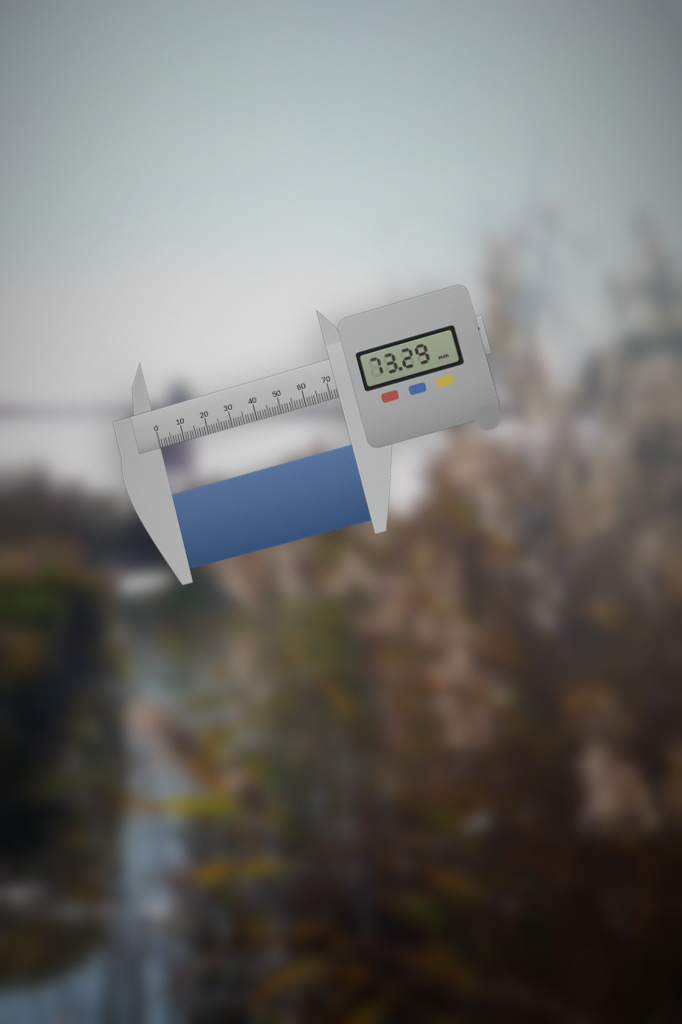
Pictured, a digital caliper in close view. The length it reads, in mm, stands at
73.29 mm
